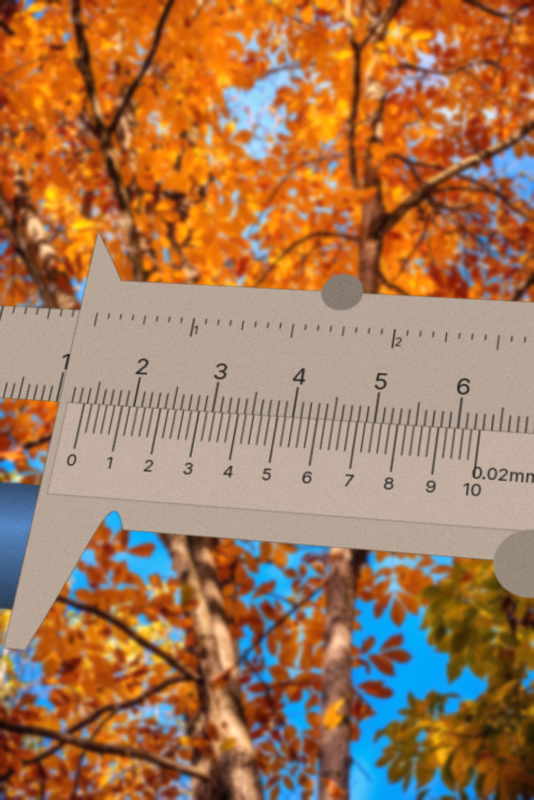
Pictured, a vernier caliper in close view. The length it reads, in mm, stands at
13.6 mm
